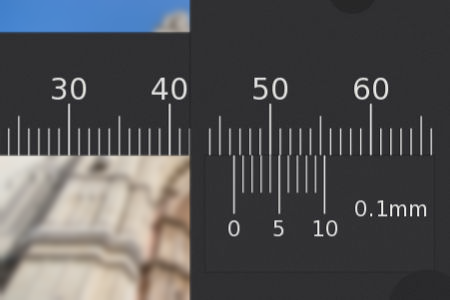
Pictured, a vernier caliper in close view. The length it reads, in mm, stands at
46.4 mm
